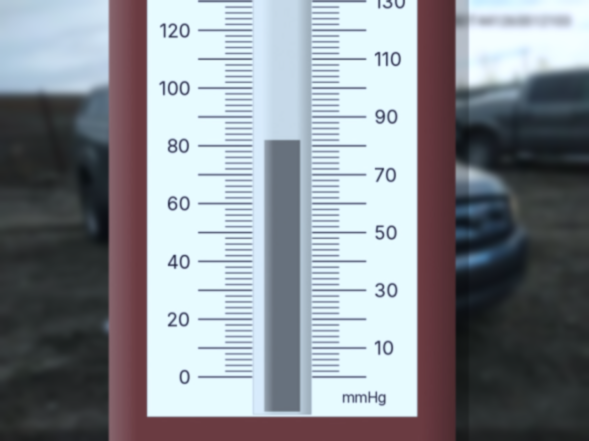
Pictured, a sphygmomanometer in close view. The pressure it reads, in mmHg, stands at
82 mmHg
